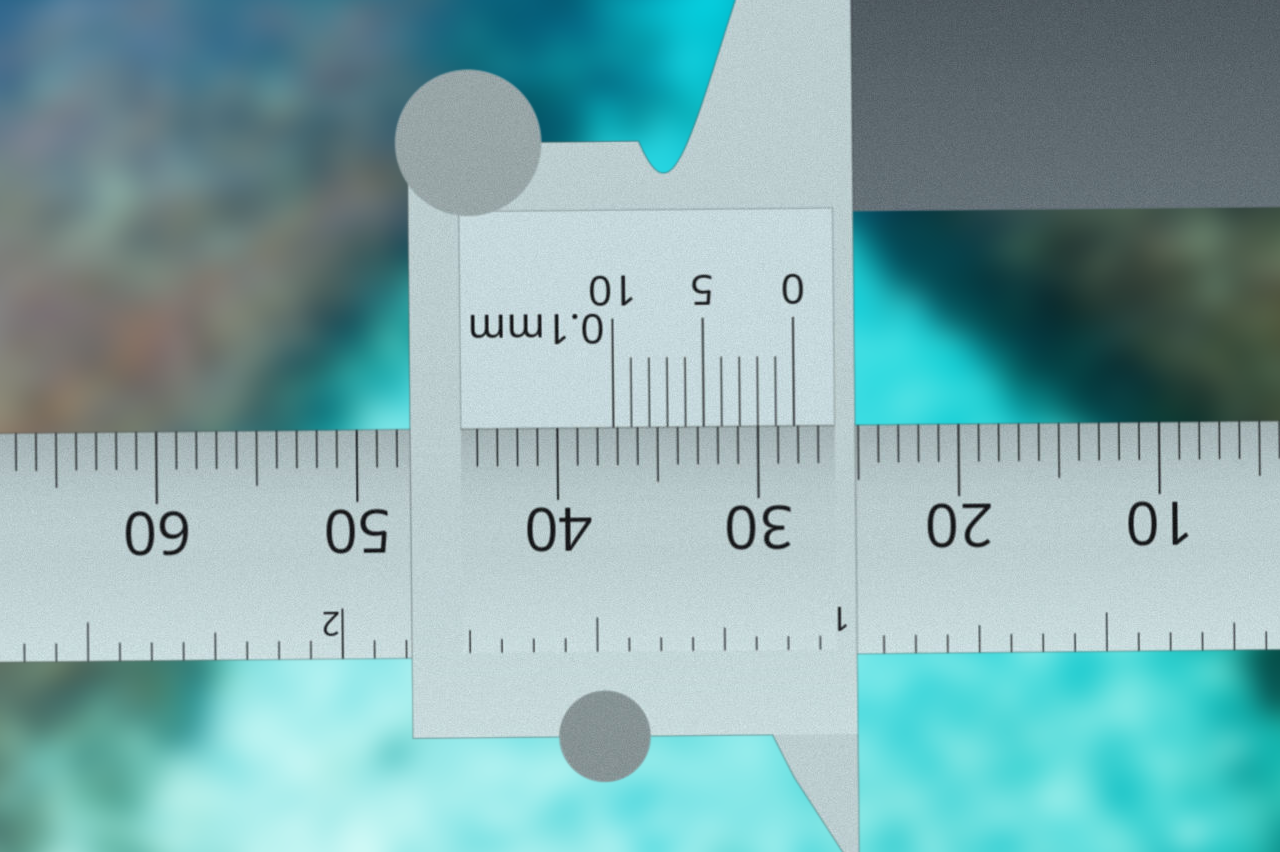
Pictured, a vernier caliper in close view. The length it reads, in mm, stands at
28.2 mm
